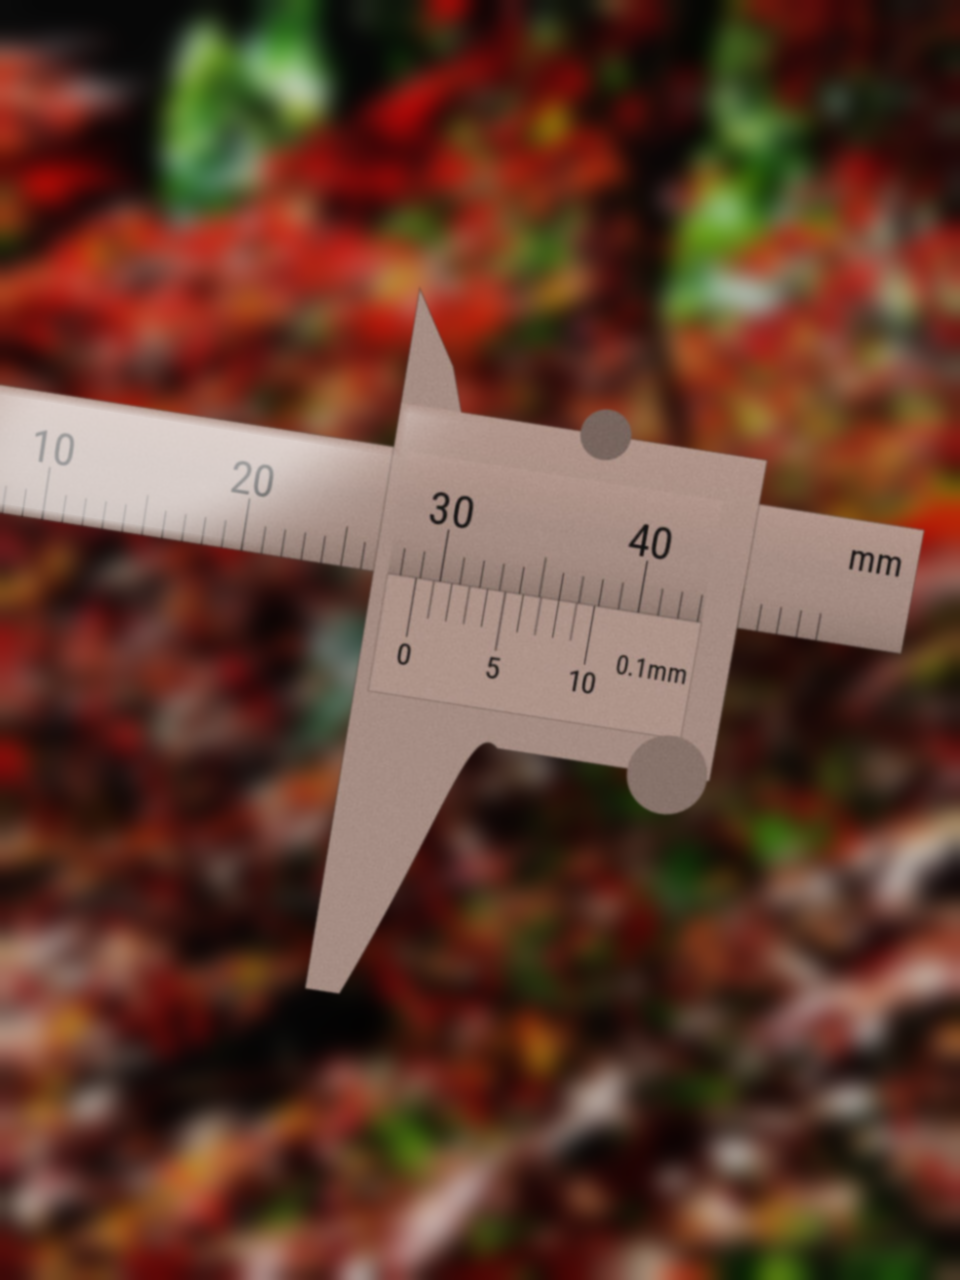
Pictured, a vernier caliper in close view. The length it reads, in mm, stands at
28.8 mm
